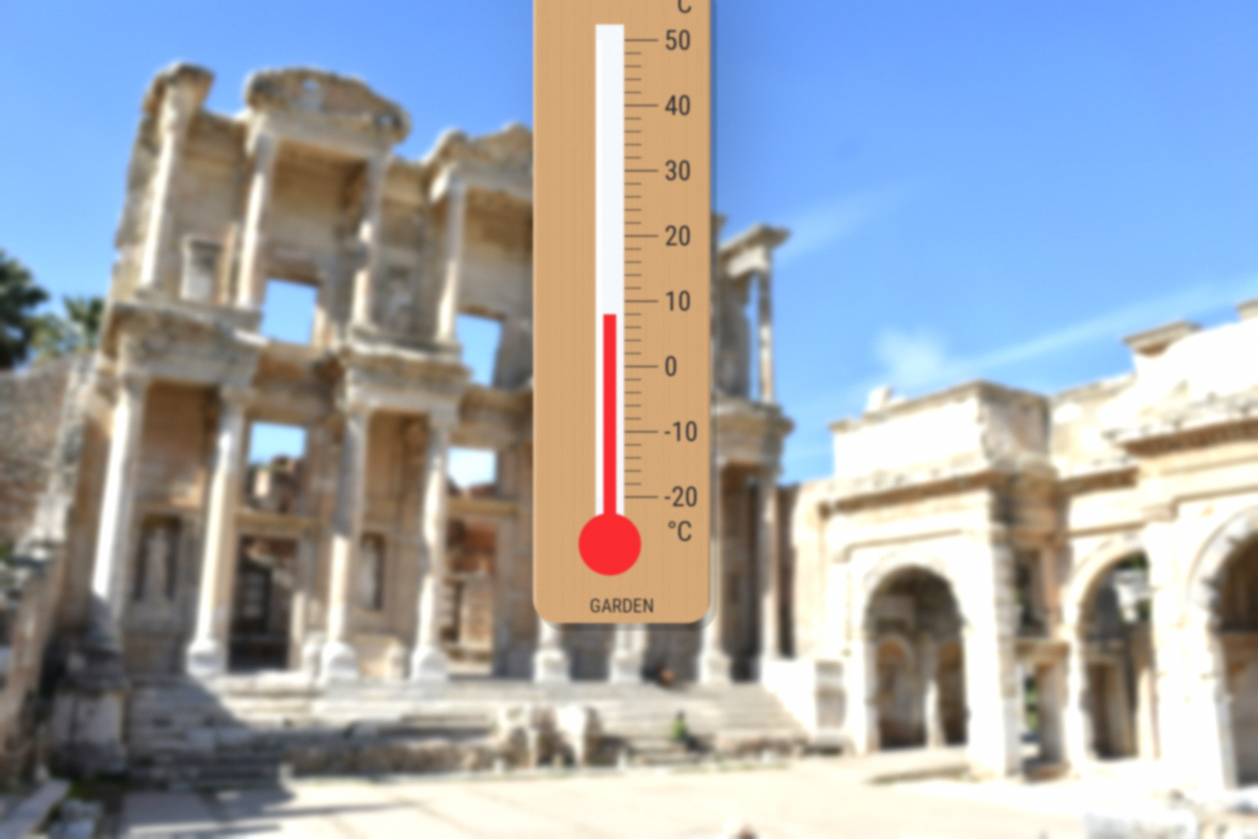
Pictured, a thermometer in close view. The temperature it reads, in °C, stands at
8 °C
